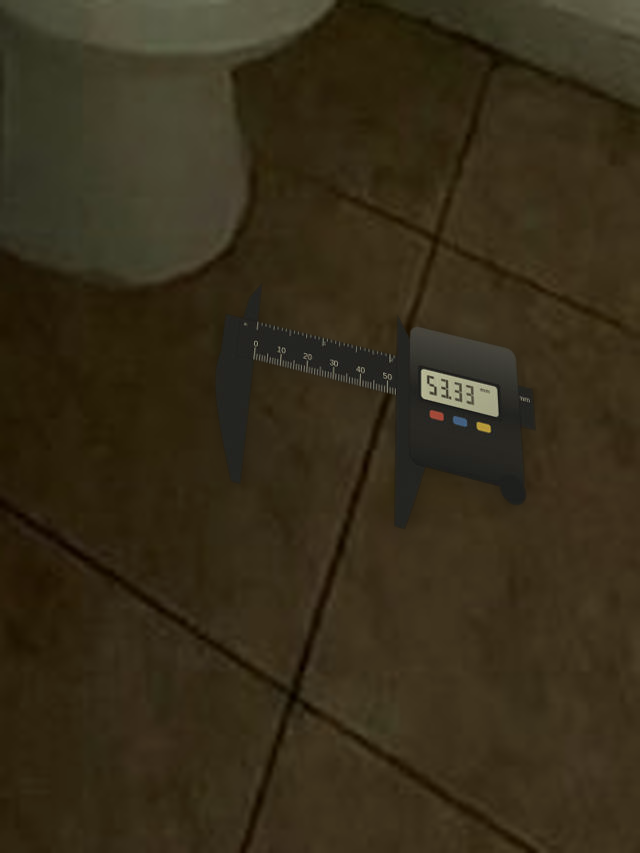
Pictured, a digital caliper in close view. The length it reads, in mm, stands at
53.33 mm
